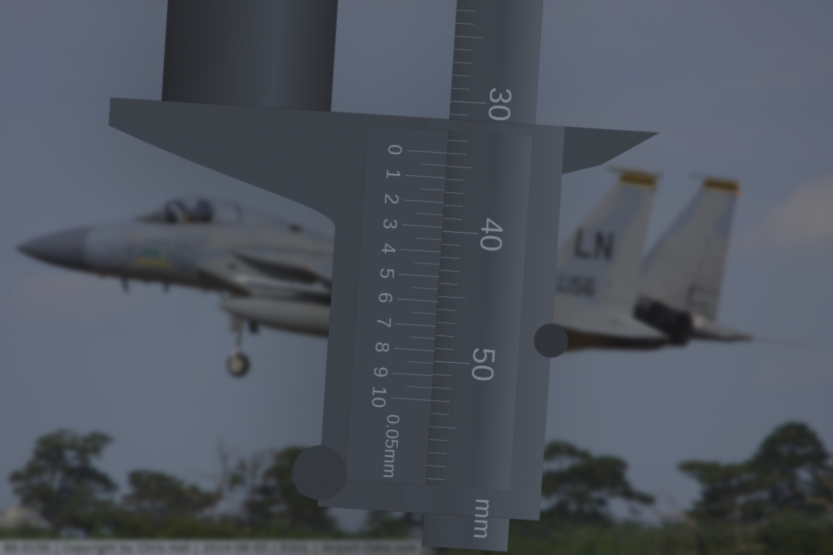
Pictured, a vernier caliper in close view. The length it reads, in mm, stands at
34.0 mm
